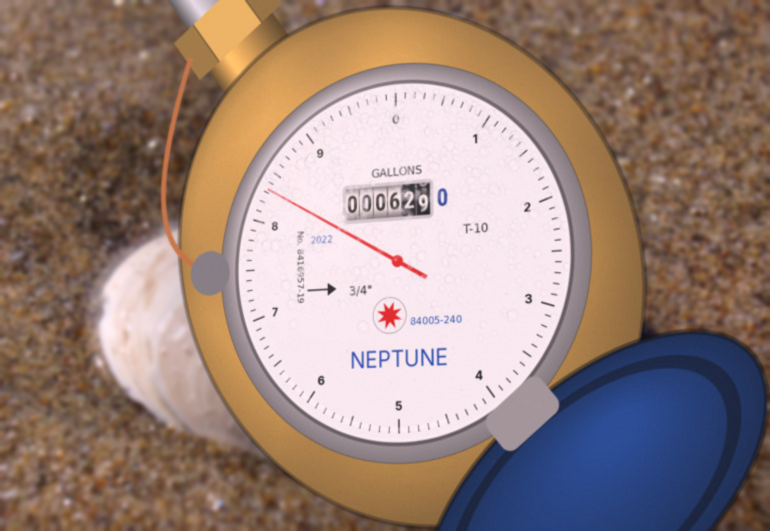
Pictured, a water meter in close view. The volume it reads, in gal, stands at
6288.3 gal
